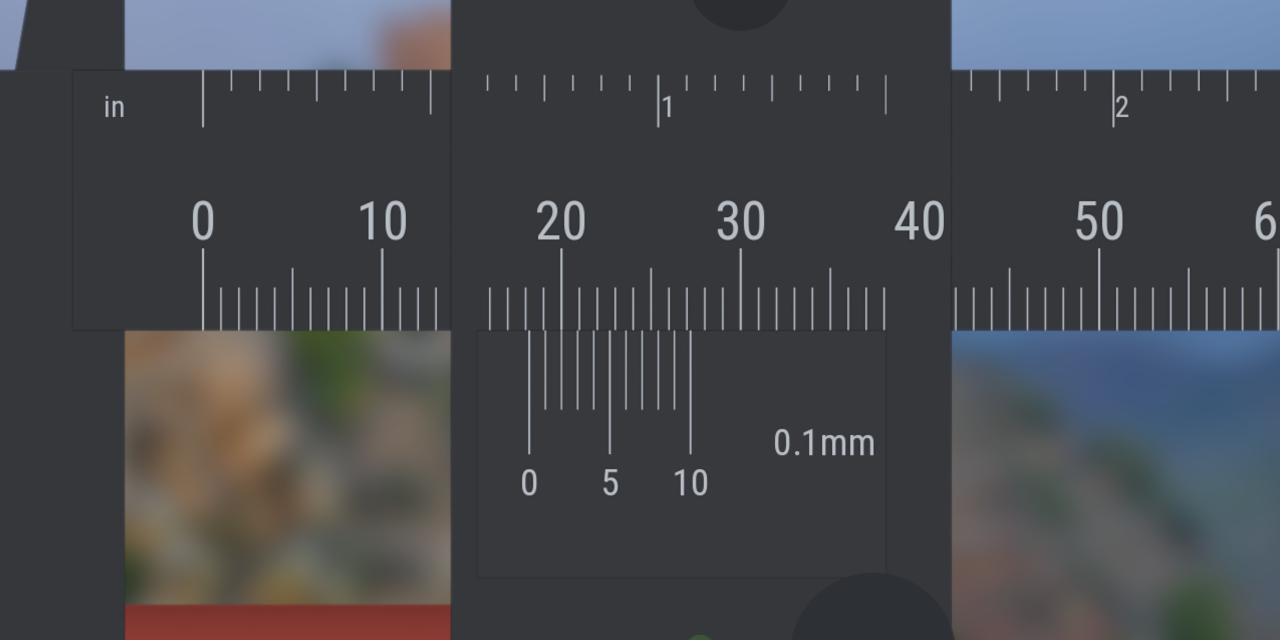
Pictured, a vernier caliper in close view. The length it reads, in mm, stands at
18.2 mm
